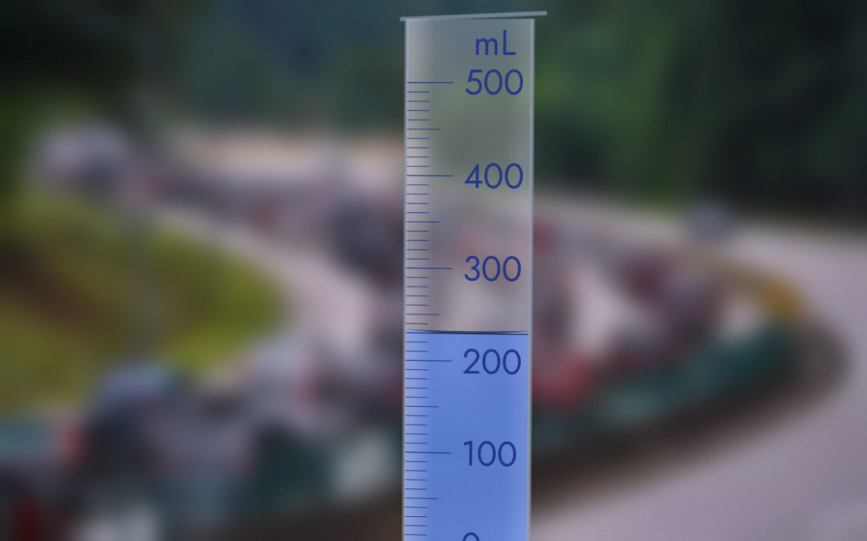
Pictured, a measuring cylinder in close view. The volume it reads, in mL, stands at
230 mL
